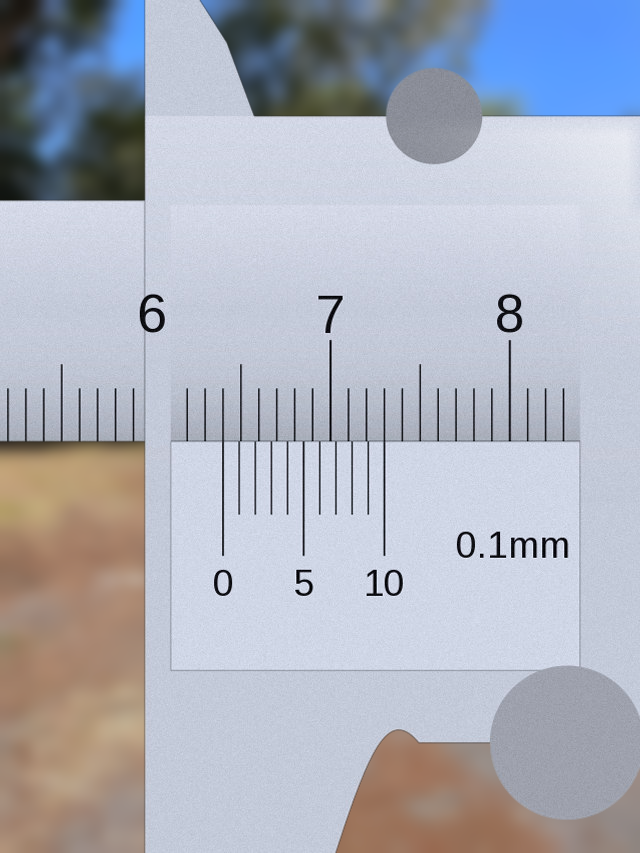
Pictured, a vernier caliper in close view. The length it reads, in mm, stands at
64.0 mm
